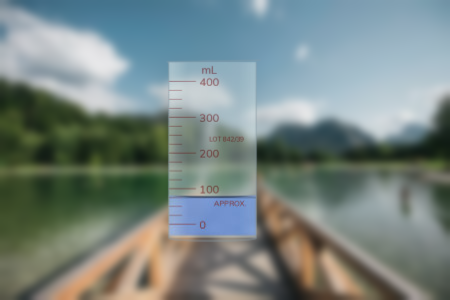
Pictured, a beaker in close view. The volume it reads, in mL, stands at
75 mL
